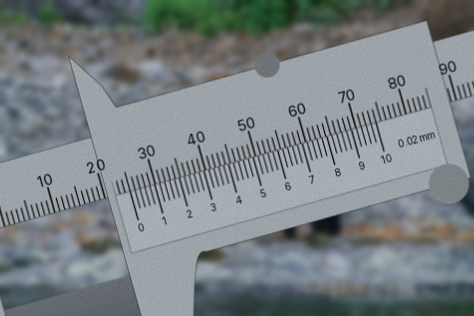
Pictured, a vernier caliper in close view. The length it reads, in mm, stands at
25.0 mm
